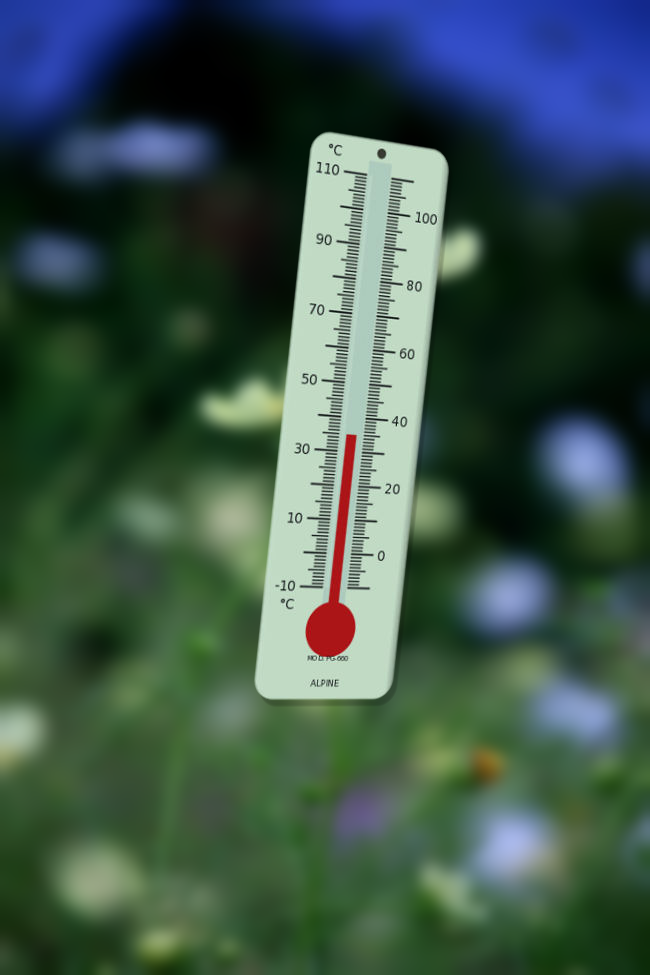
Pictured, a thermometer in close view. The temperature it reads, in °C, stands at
35 °C
